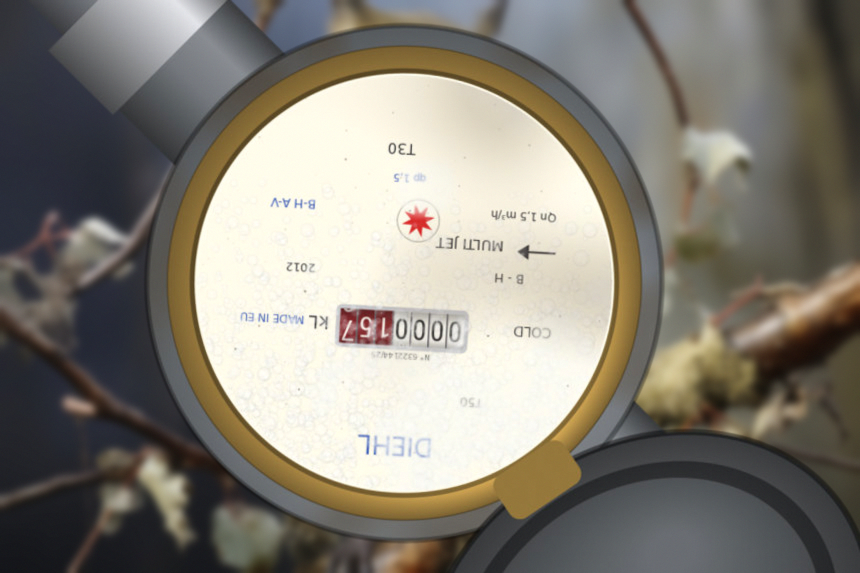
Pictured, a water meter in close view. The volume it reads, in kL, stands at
0.157 kL
